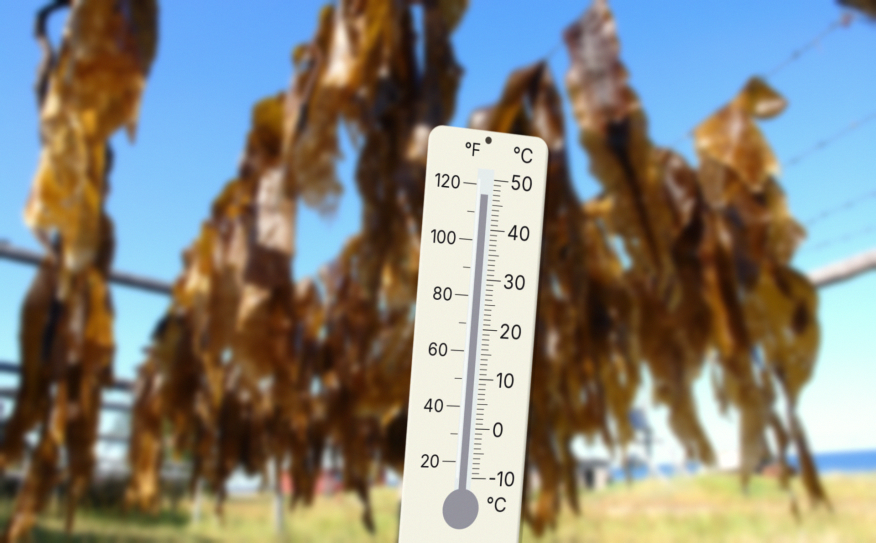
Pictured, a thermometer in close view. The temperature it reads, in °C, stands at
47 °C
